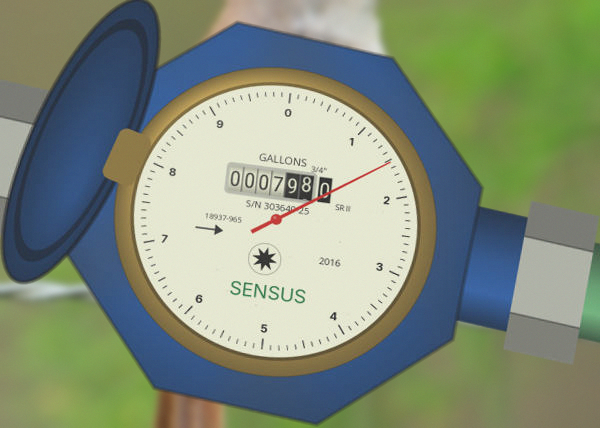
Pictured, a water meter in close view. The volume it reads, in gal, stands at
7981.5 gal
